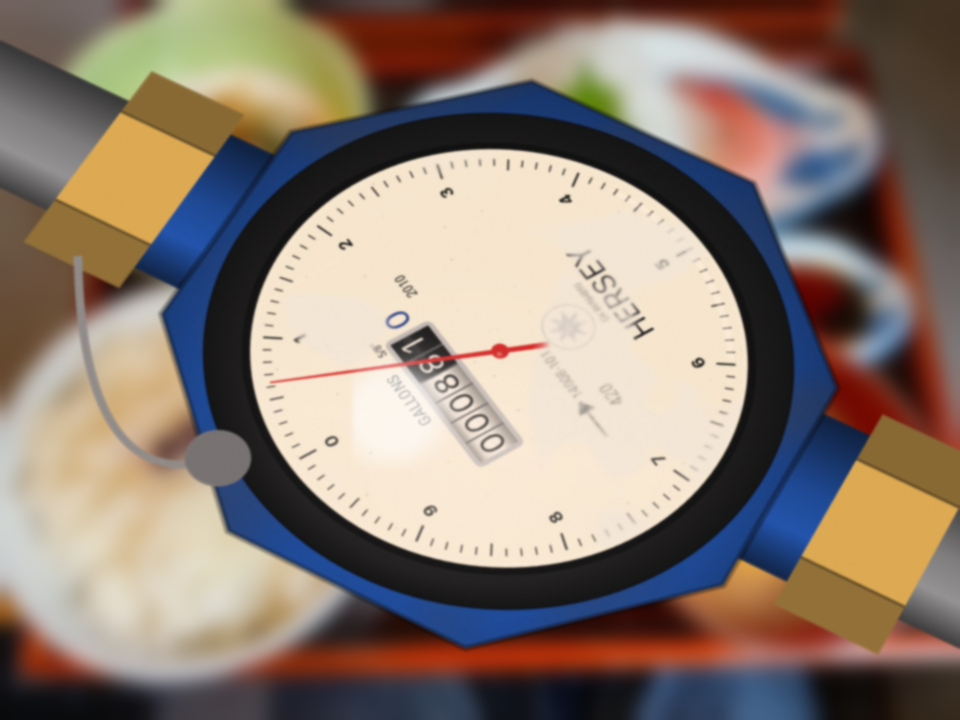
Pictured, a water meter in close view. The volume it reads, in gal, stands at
8810.6 gal
